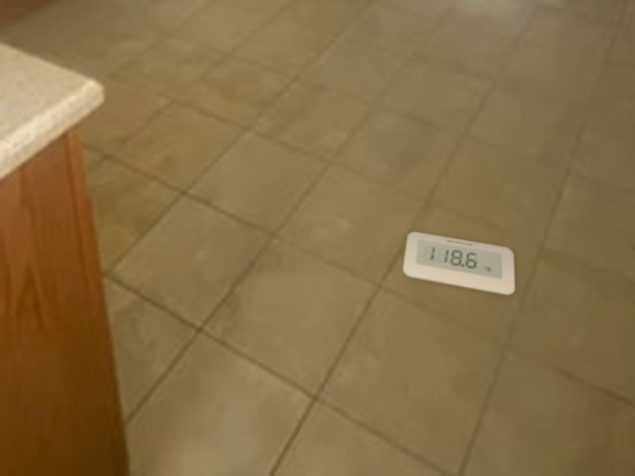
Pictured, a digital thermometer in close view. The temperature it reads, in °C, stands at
118.6 °C
